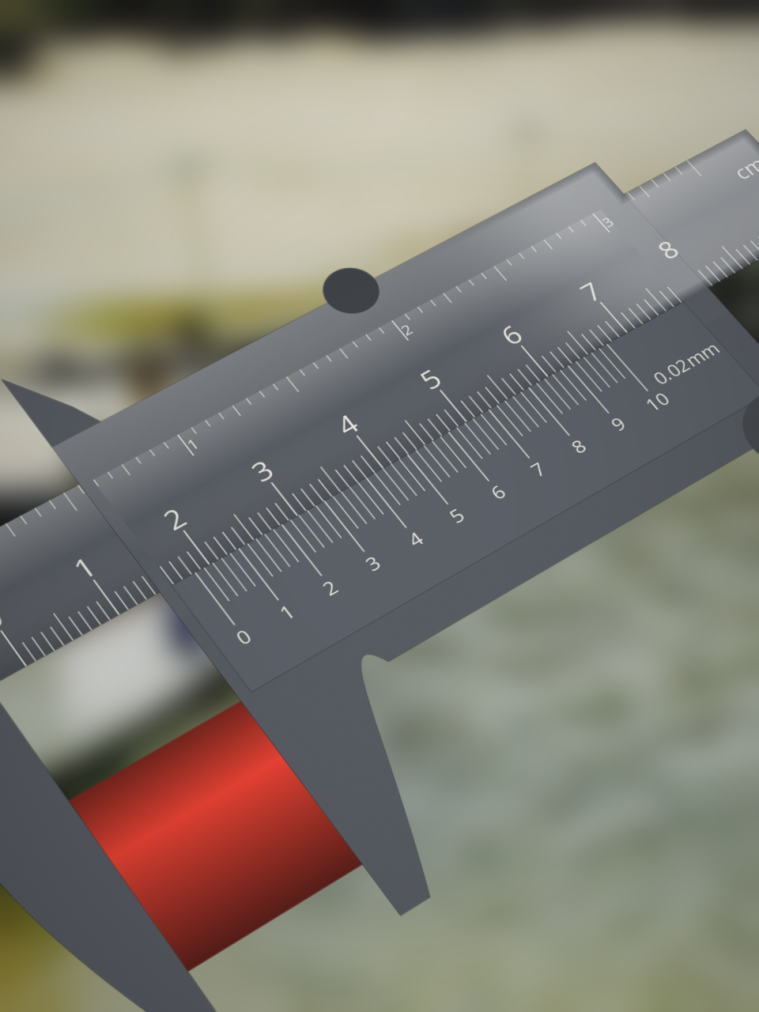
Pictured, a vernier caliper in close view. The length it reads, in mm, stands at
18.4 mm
